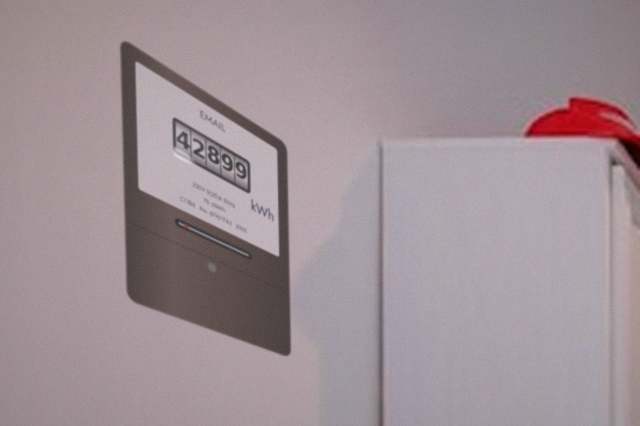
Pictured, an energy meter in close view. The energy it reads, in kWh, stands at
42899 kWh
